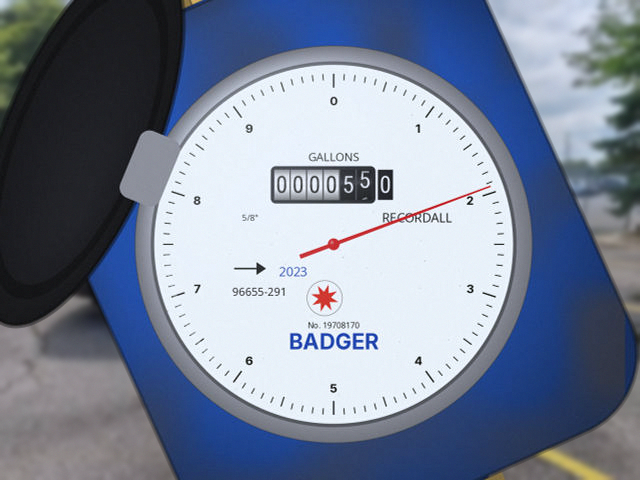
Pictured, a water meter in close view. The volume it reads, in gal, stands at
551.9 gal
